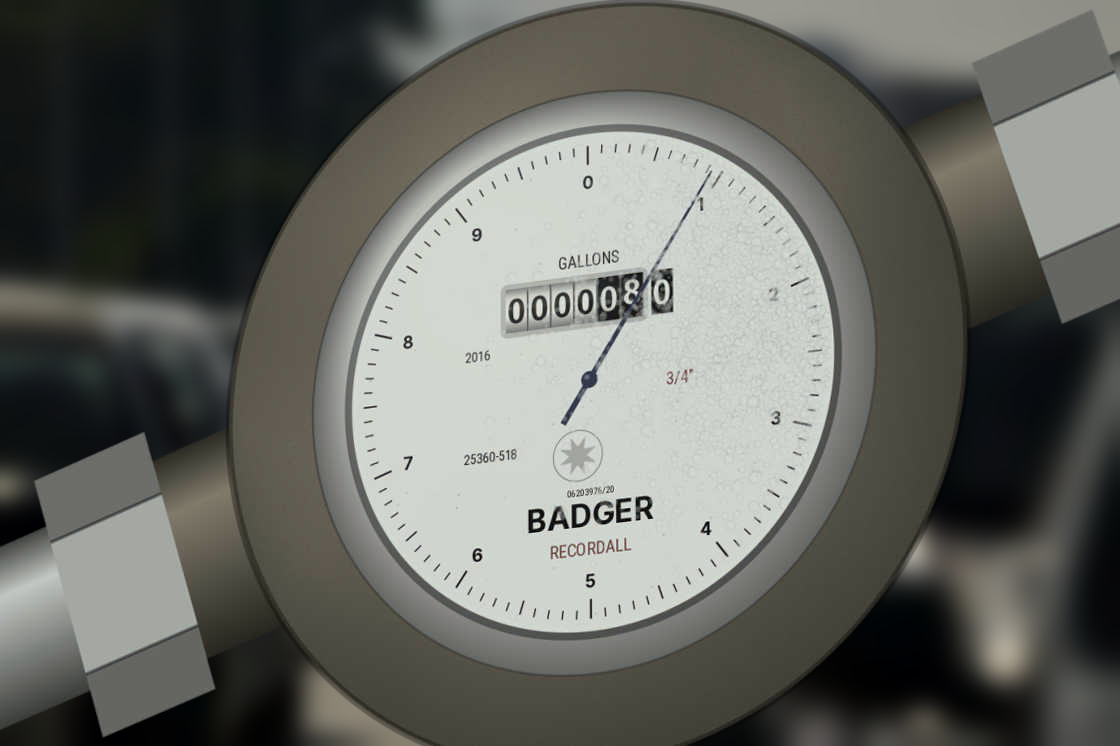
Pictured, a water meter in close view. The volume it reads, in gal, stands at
80.9 gal
